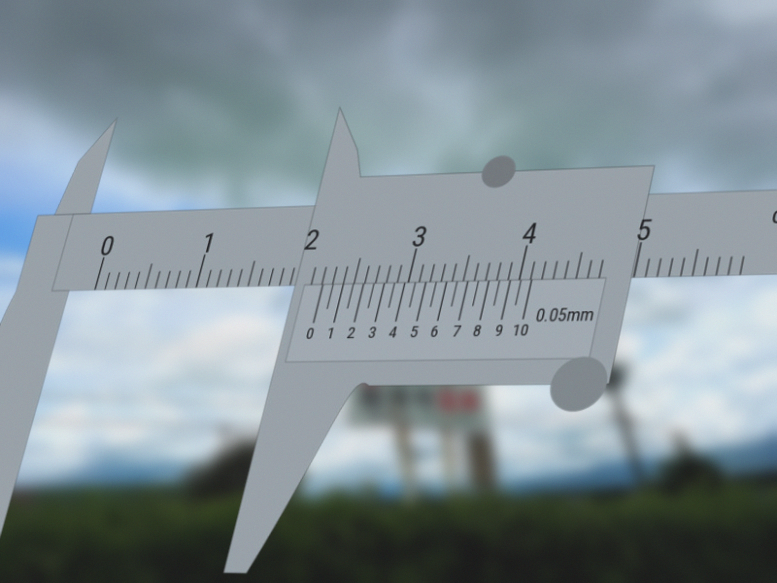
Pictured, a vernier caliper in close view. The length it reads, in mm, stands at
22.1 mm
